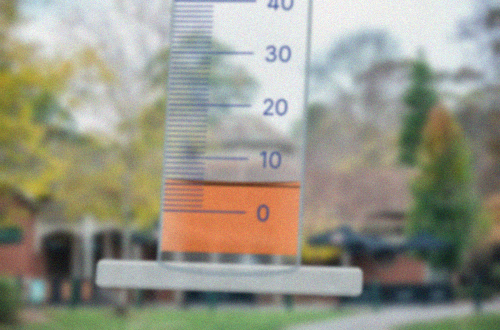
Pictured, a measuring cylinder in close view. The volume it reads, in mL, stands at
5 mL
